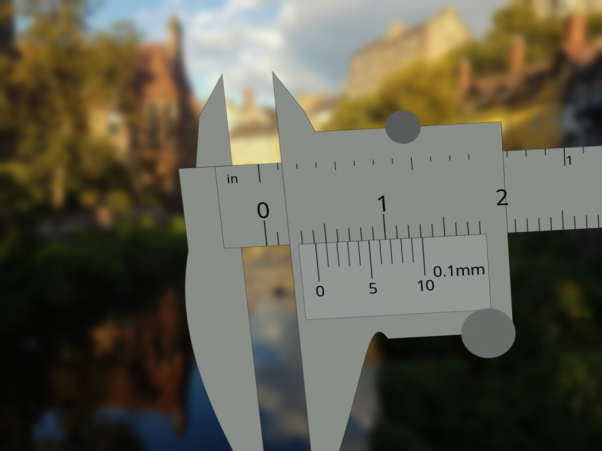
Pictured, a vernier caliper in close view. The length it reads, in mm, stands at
4.1 mm
